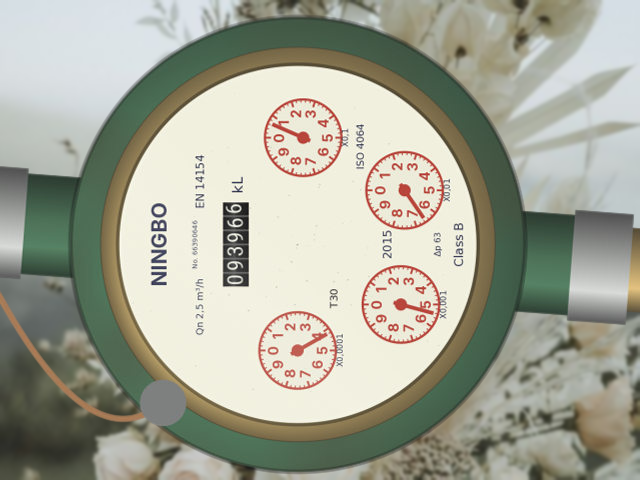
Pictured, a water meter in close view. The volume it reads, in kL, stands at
93966.0654 kL
